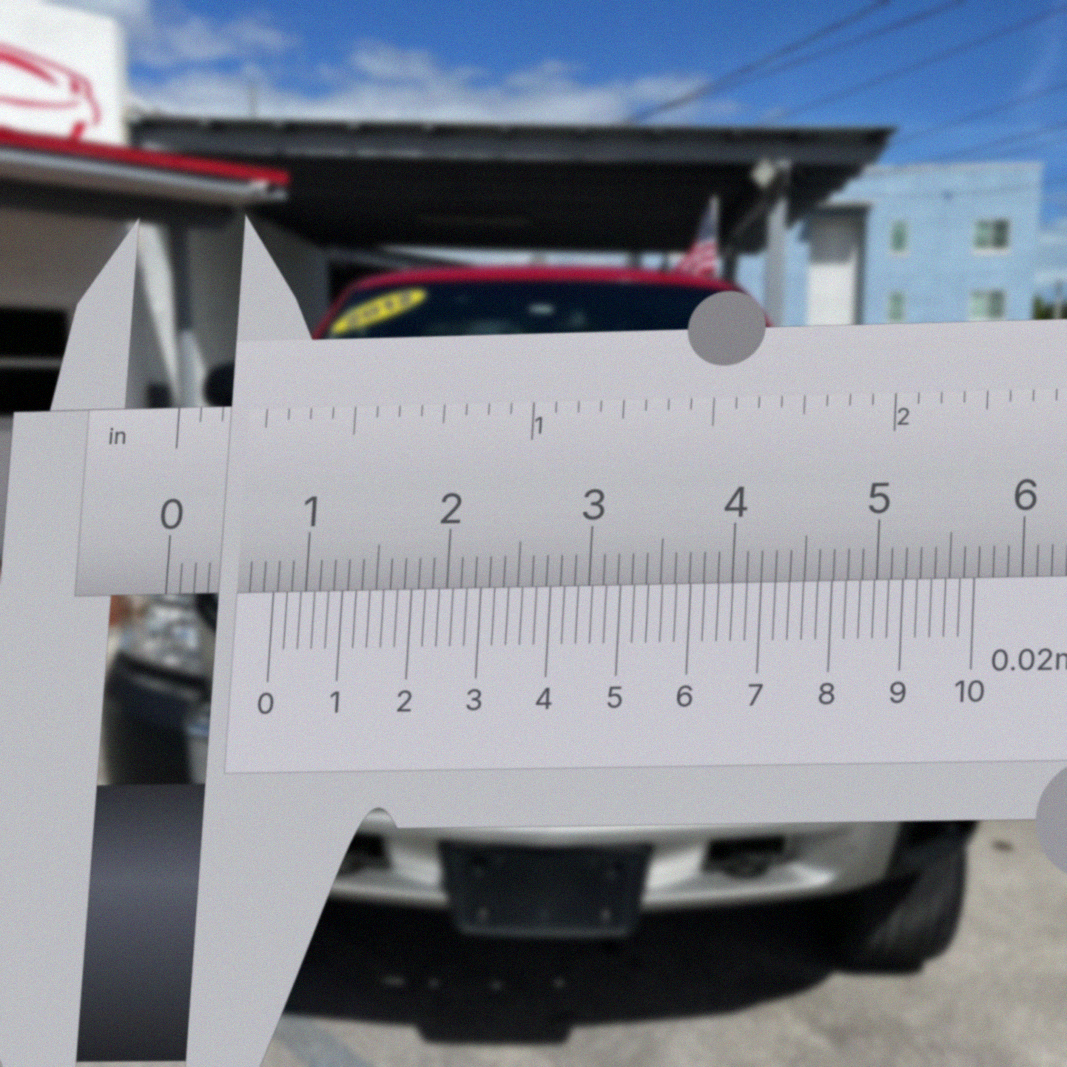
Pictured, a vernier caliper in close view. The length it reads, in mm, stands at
7.7 mm
